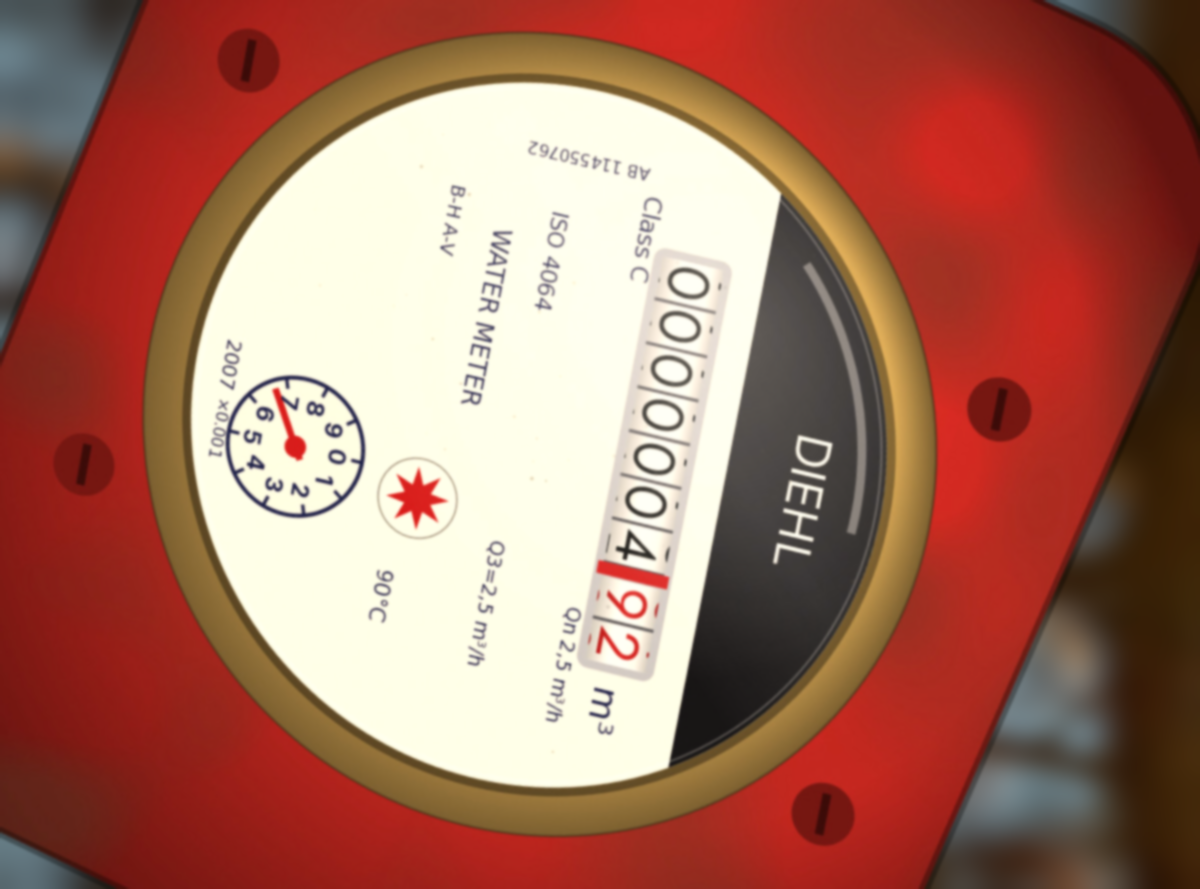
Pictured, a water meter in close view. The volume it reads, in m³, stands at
4.926 m³
